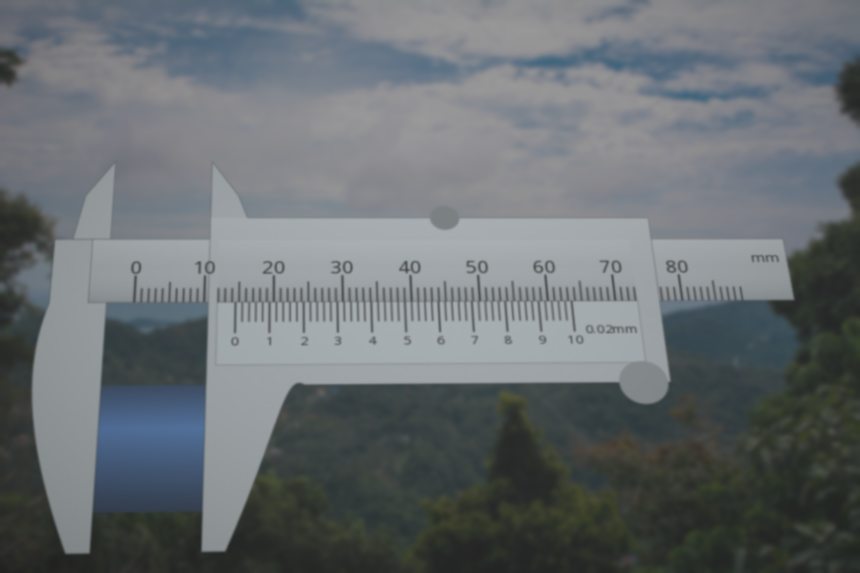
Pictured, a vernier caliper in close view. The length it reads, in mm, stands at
14.5 mm
